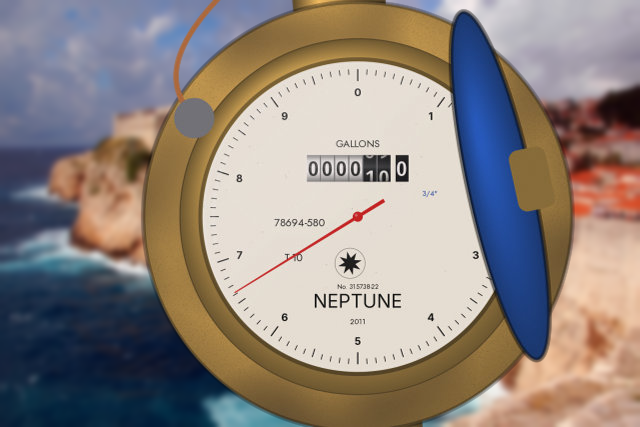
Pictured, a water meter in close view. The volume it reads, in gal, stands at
96.6 gal
